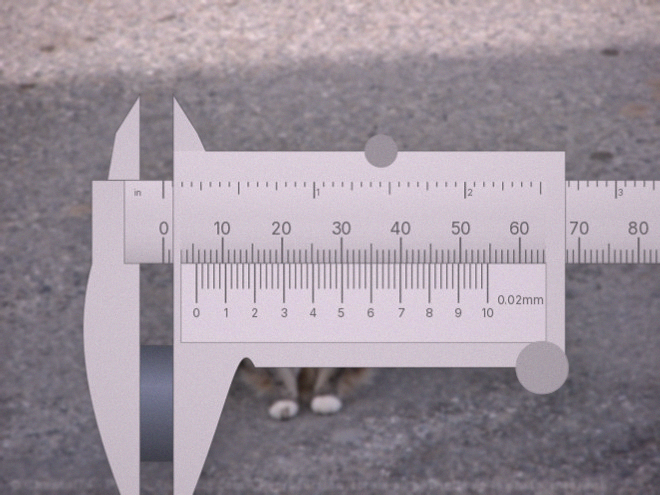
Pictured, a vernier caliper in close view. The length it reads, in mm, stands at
5.6 mm
